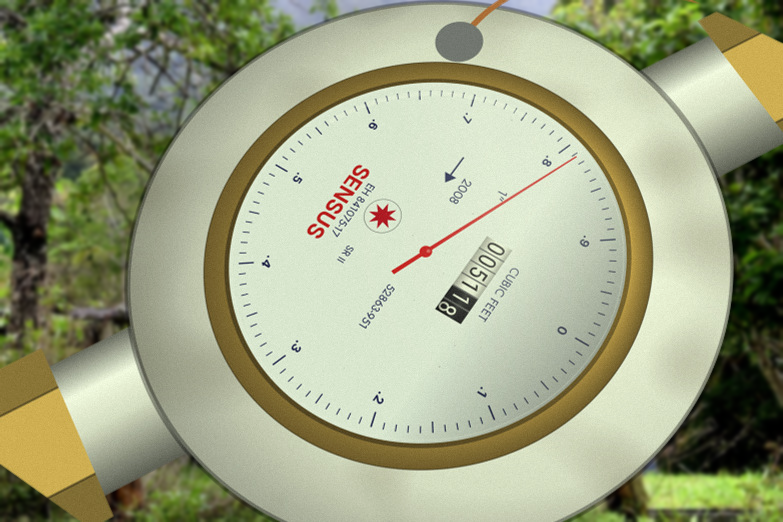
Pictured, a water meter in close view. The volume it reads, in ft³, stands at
5117.81 ft³
